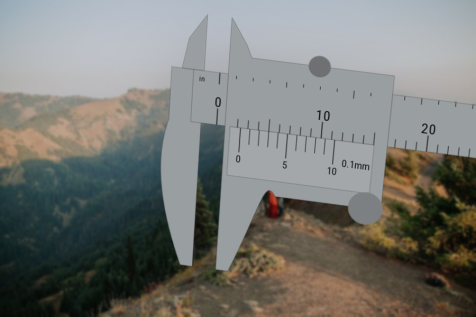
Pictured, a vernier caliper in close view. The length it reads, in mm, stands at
2.3 mm
